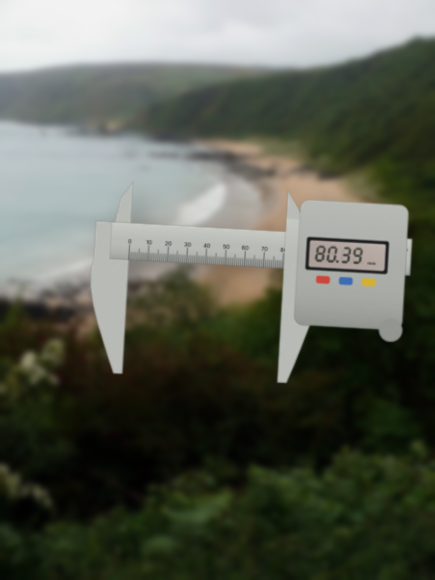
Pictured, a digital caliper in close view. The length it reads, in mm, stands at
80.39 mm
